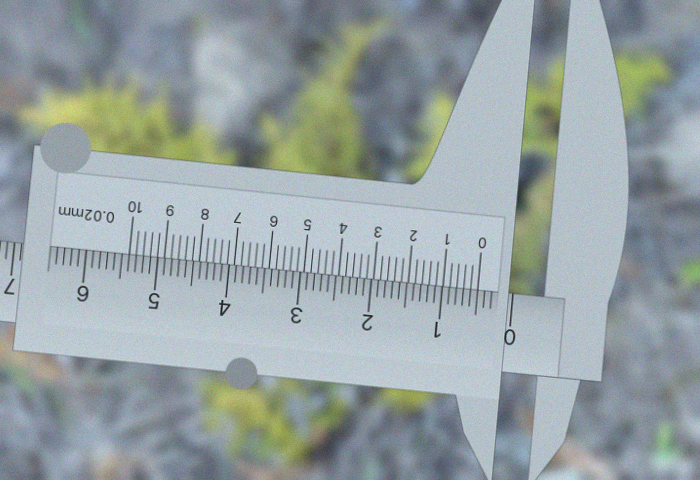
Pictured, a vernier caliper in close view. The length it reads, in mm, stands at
5.0 mm
